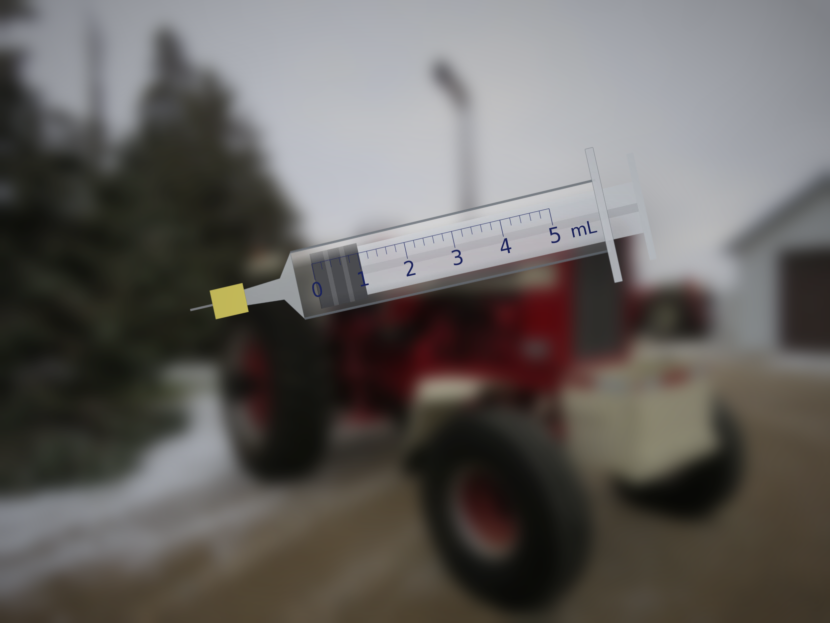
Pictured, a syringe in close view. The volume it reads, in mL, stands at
0 mL
